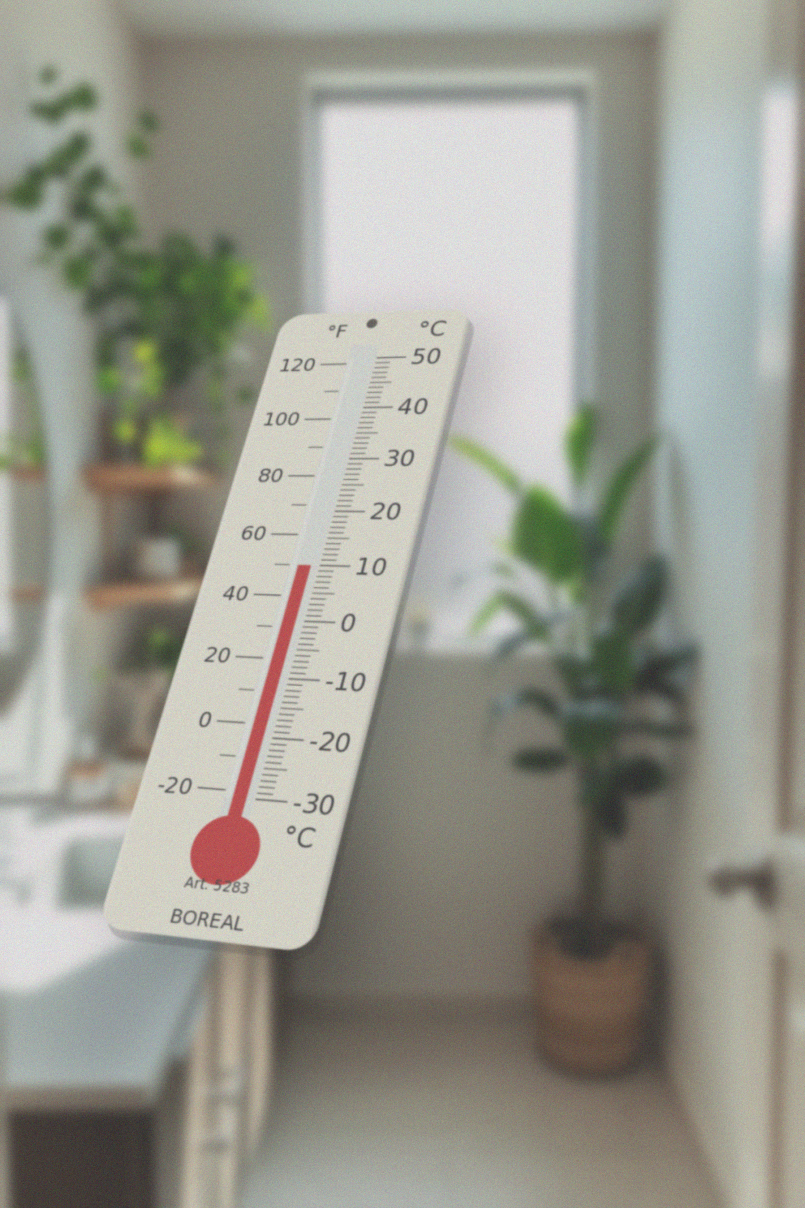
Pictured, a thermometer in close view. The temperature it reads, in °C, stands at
10 °C
